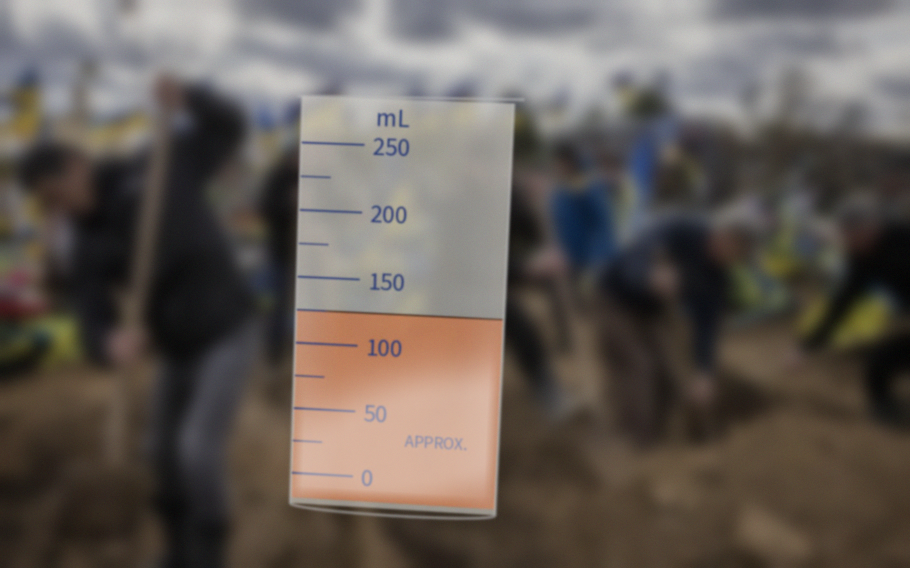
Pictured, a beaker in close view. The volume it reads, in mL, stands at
125 mL
